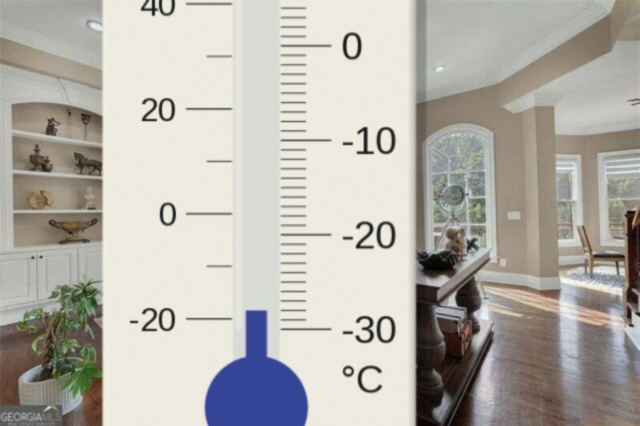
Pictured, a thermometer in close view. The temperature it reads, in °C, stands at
-28 °C
